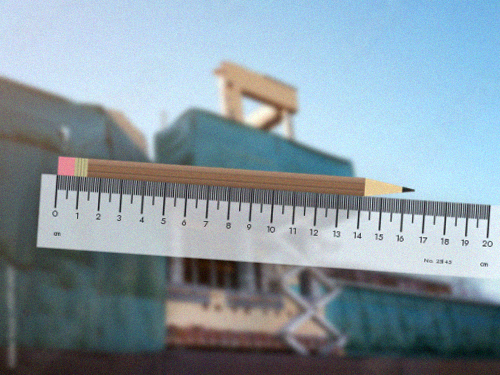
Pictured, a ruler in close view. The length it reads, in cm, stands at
16.5 cm
